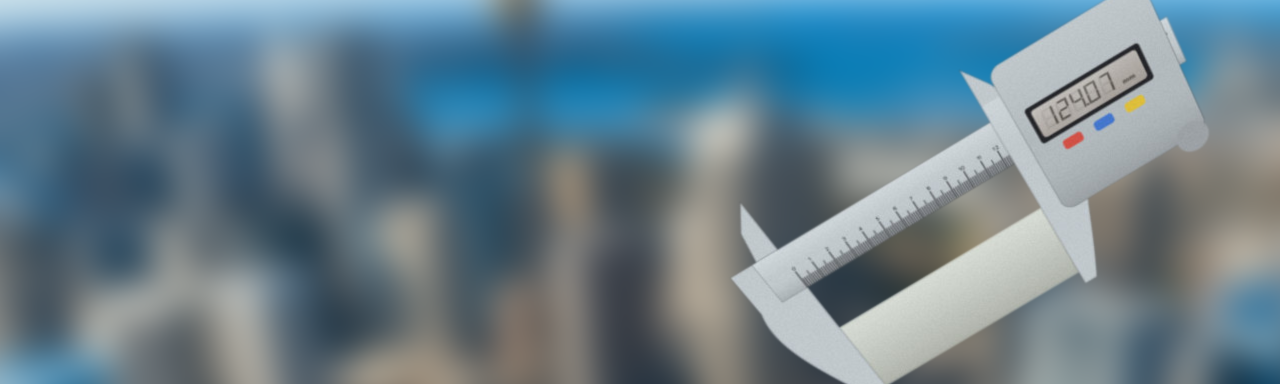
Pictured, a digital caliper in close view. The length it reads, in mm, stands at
124.07 mm
